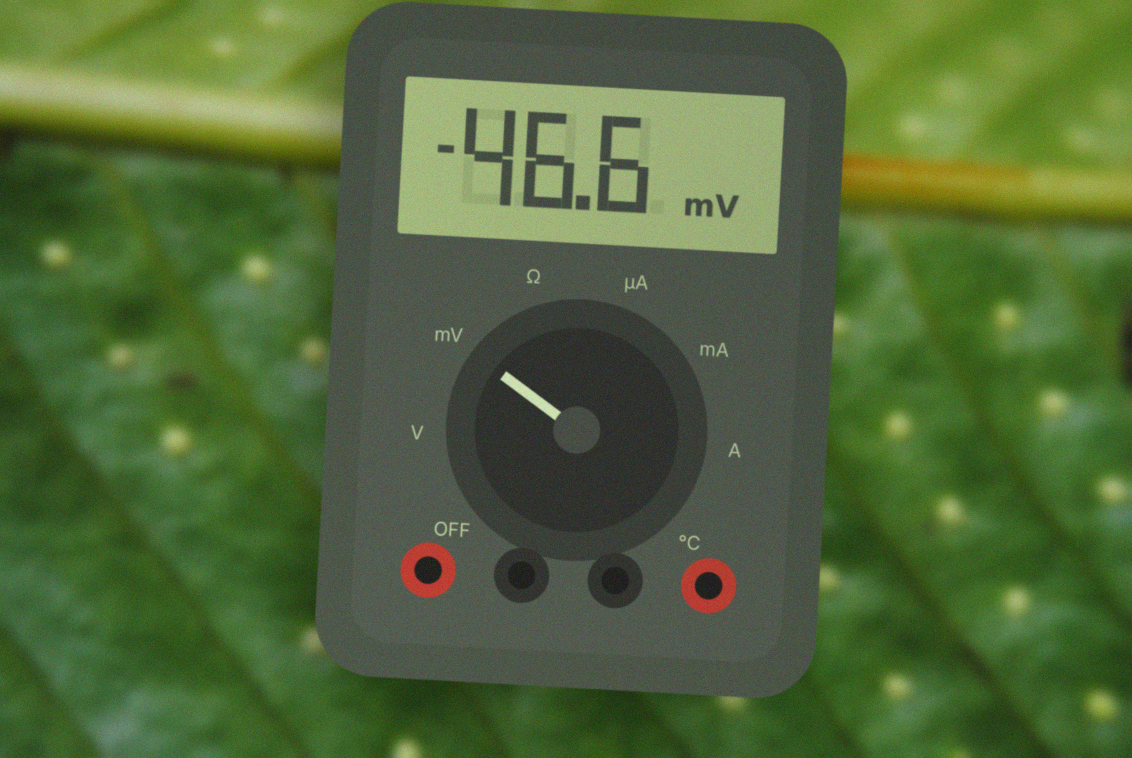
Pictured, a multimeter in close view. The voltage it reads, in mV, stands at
-46.6 mV
